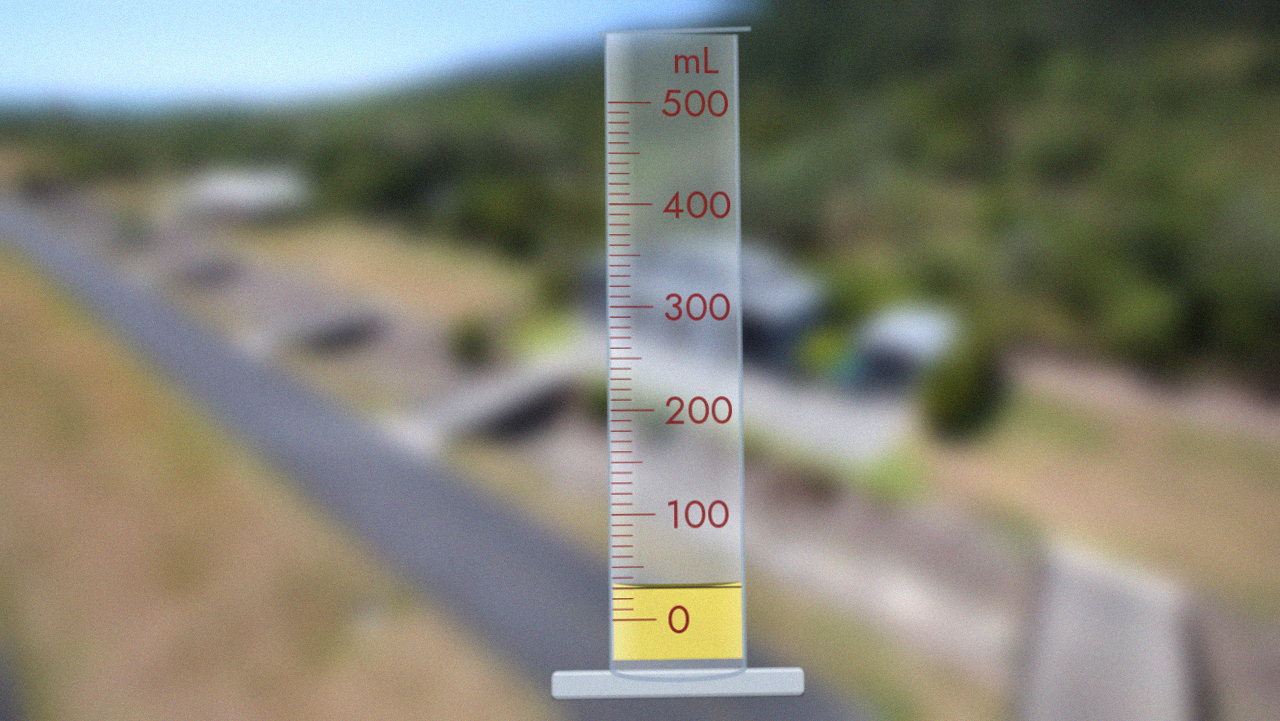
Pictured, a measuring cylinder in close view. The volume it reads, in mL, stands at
30 mL
